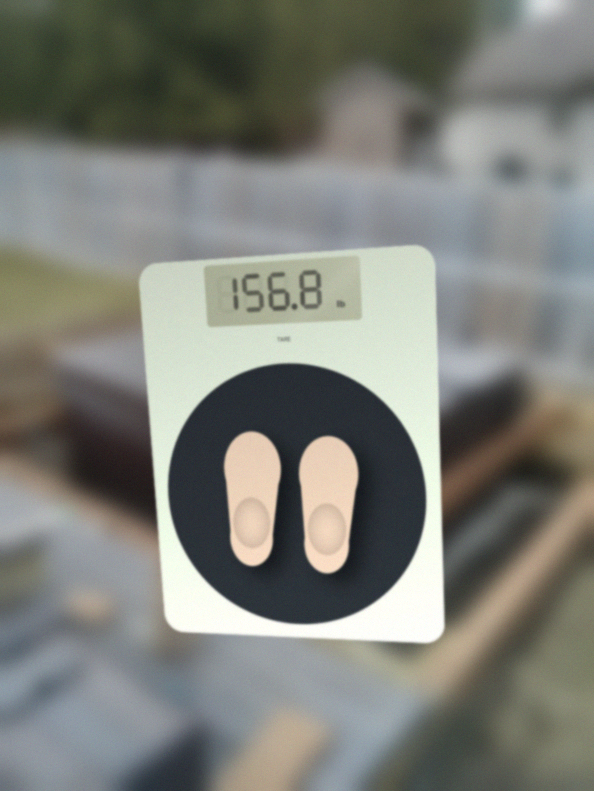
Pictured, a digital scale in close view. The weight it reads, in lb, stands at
156.8 lb
